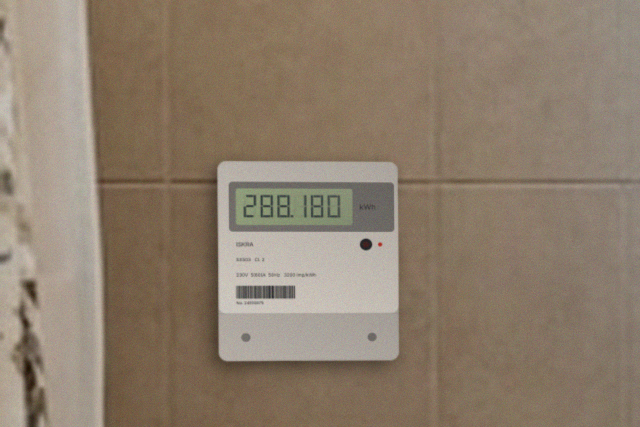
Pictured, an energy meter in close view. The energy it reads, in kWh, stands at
288.180 kWh
